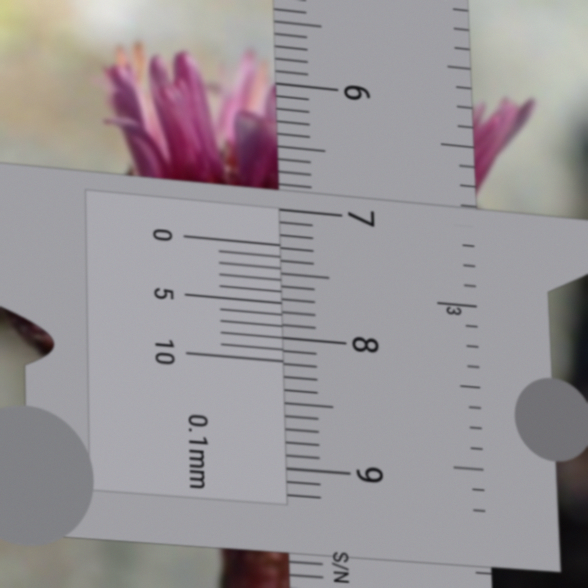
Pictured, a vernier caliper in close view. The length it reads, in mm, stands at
72.8 mm
